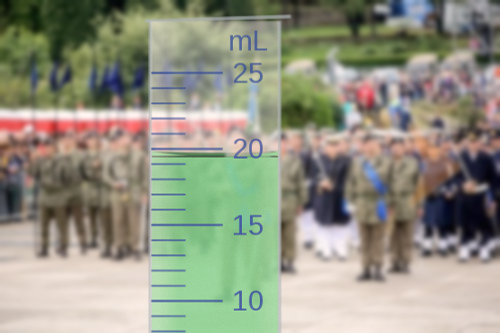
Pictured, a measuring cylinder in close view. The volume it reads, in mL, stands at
19.5 mL
